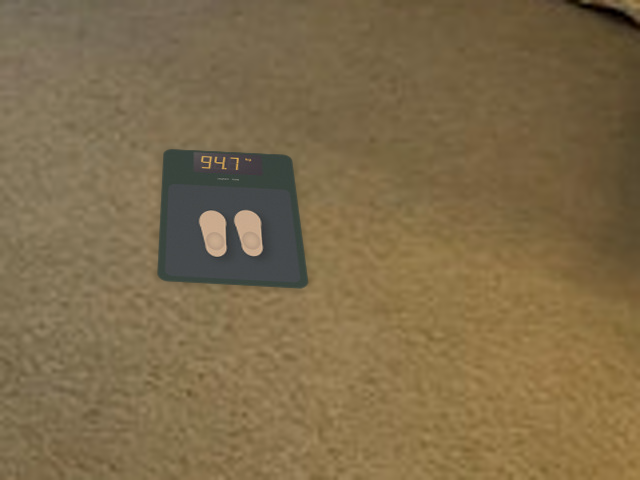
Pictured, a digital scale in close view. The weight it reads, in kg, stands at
94.7 kg
